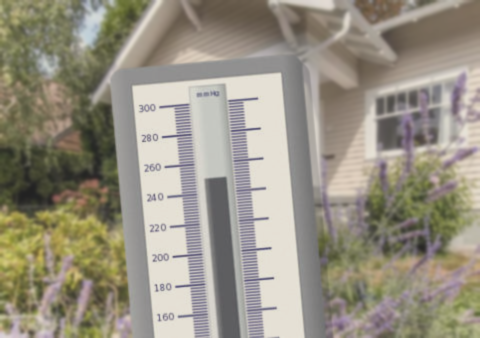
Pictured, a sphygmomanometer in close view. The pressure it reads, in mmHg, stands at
250 mmHg
